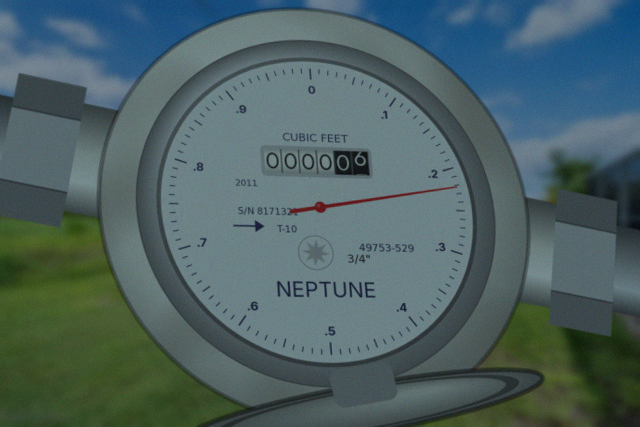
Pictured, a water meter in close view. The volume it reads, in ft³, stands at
6.22 ft³
